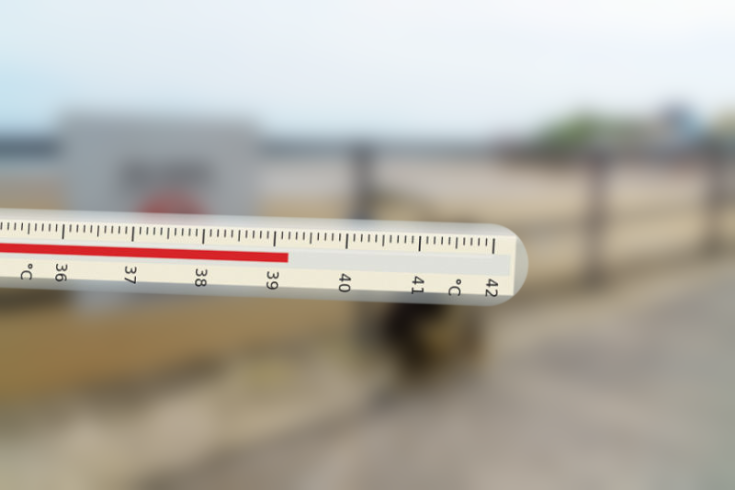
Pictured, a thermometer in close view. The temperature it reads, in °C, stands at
39.2 °C
